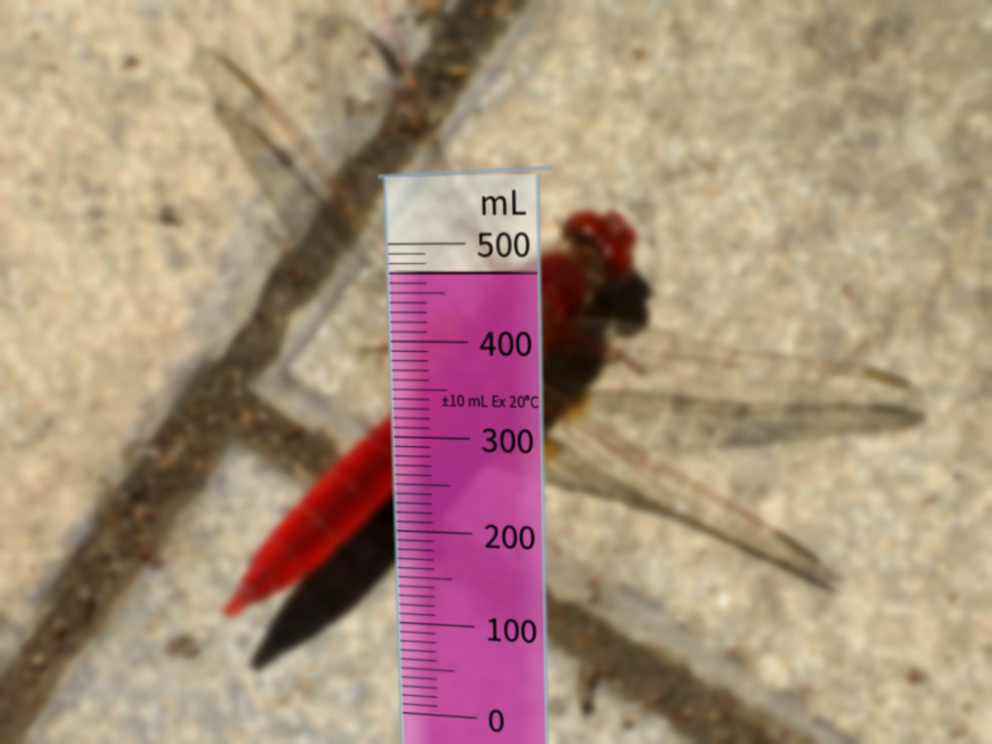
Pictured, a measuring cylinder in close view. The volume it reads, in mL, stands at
470 mL
